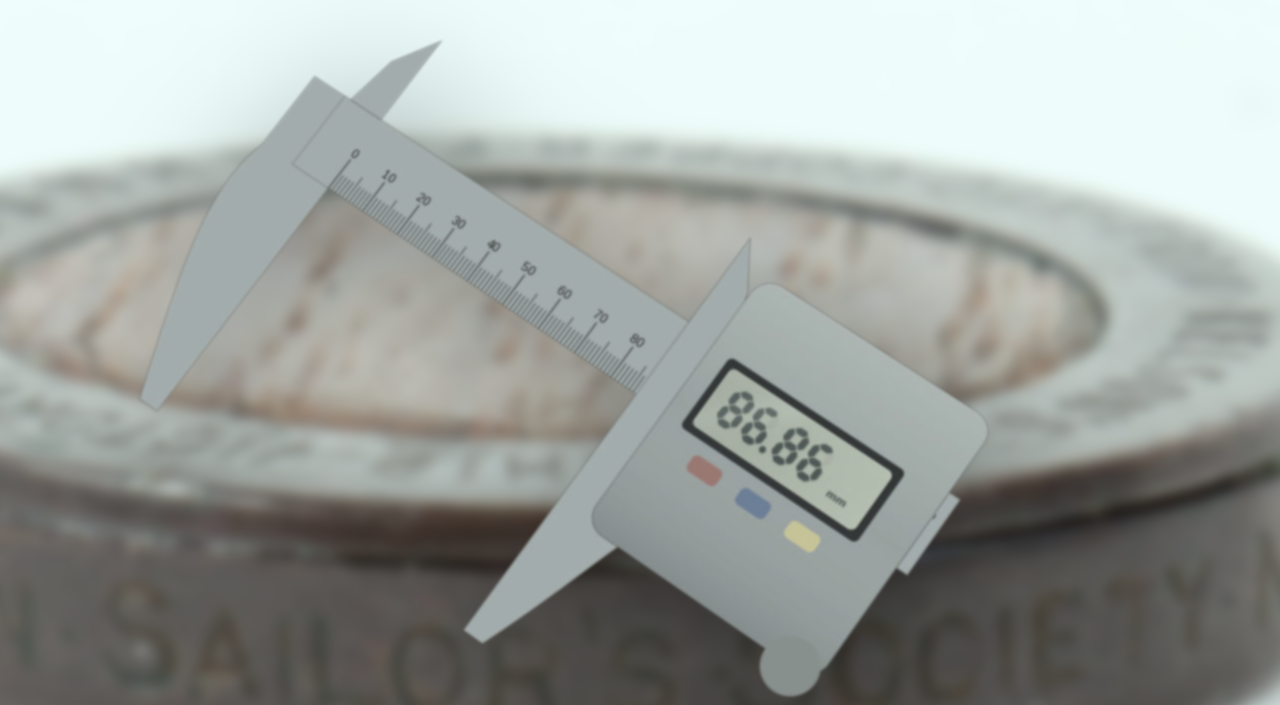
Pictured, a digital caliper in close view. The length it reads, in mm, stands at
86.86 mm
